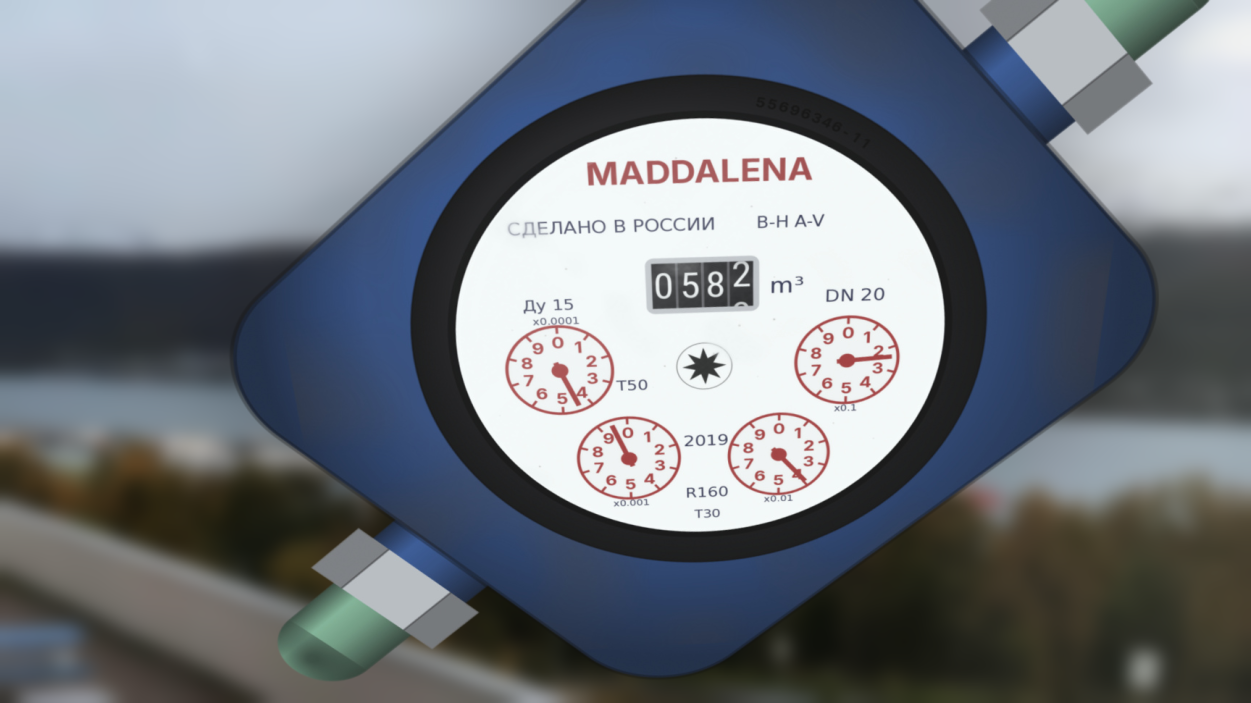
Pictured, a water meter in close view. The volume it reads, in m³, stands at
582.2394 m³
